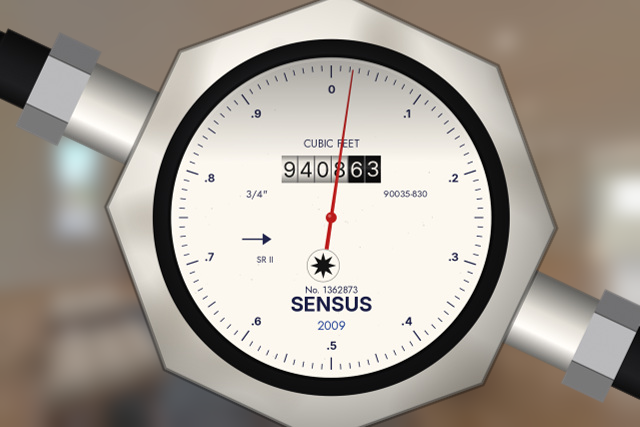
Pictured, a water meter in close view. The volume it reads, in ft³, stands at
940863.02 ft³
